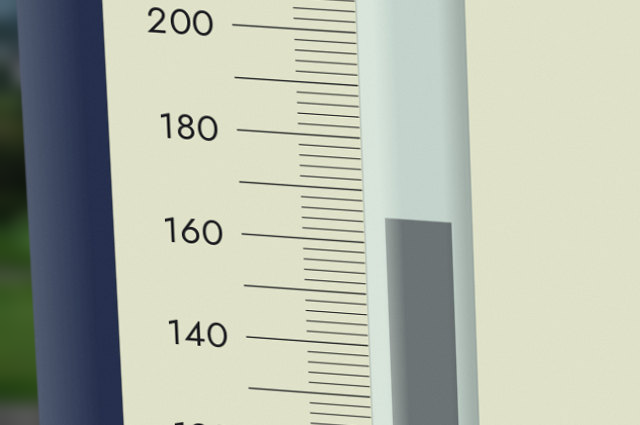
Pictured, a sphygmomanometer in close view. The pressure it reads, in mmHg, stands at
165 mmHg
